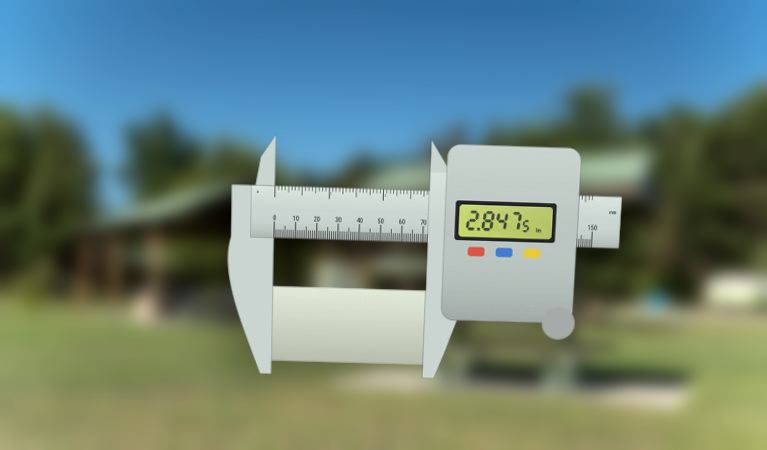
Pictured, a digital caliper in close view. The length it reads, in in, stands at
2.8475 in
